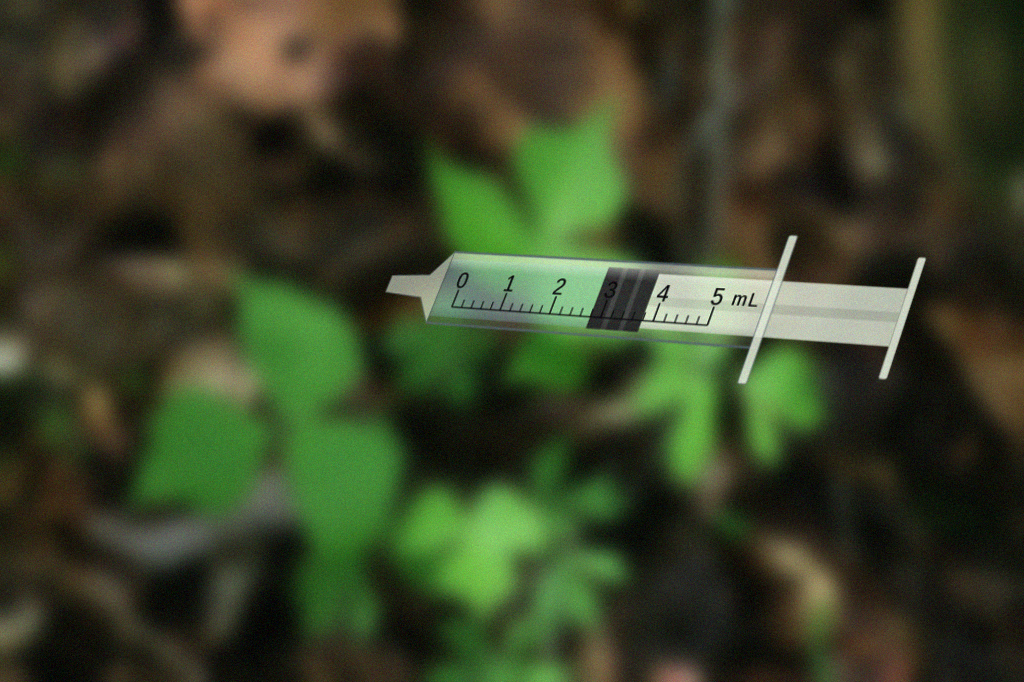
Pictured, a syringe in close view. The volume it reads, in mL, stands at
2.8 mL
